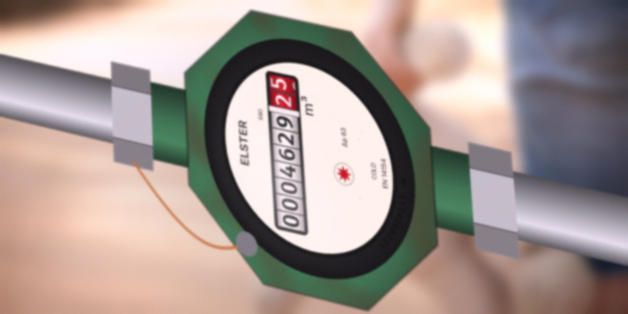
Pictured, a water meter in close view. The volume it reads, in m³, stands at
4629.25 m³
